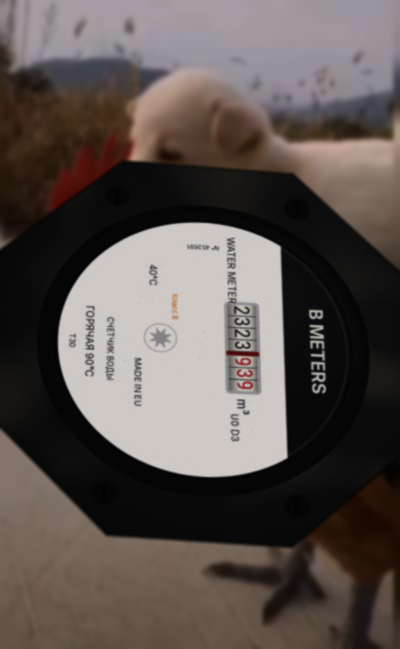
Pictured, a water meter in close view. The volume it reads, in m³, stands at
2323.939 m³
